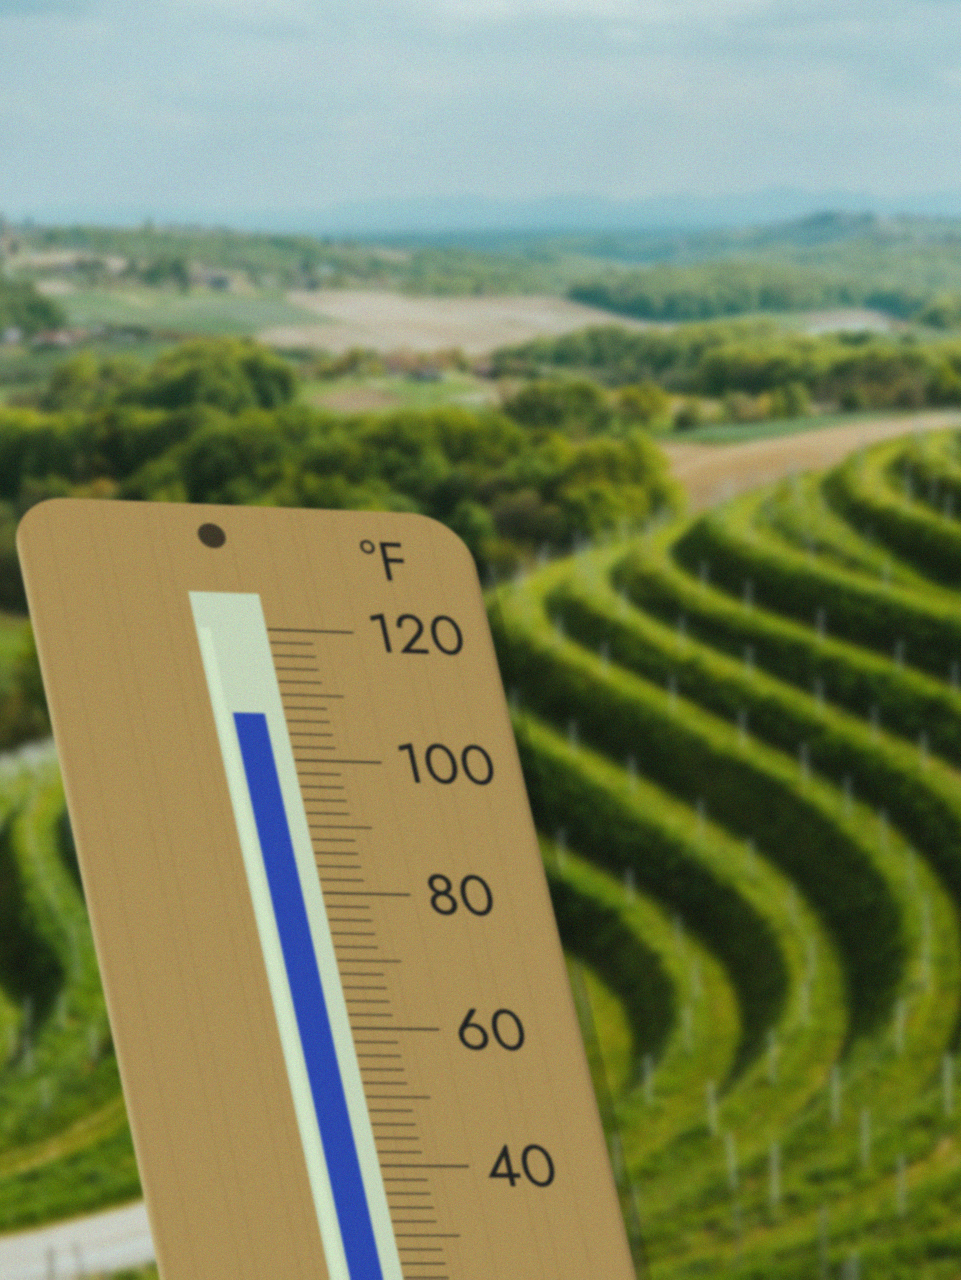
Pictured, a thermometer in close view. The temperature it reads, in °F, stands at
107 °F
